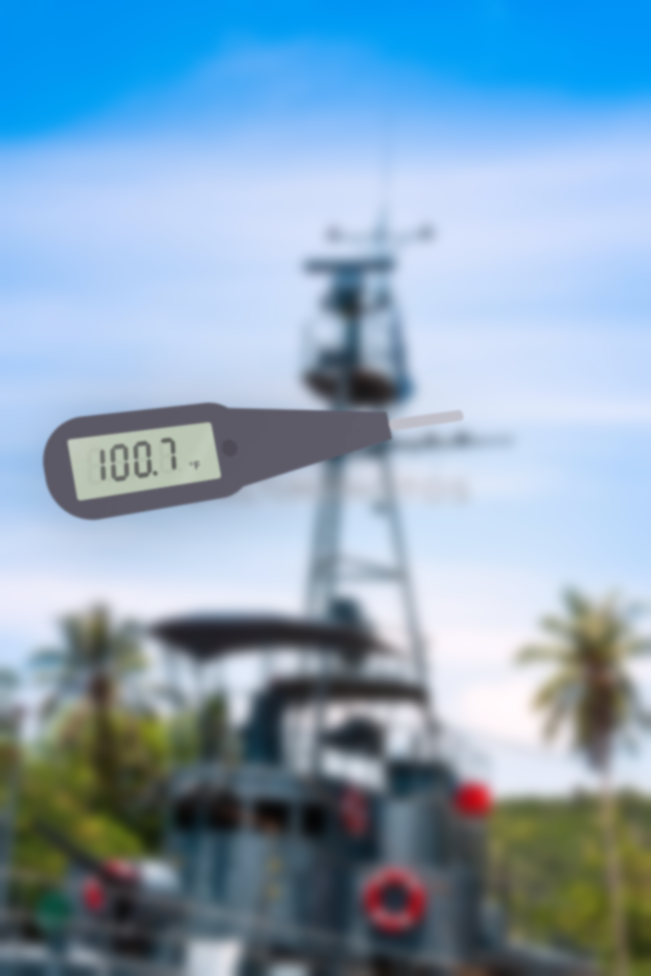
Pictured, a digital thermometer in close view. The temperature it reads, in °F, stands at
100.7 °F
